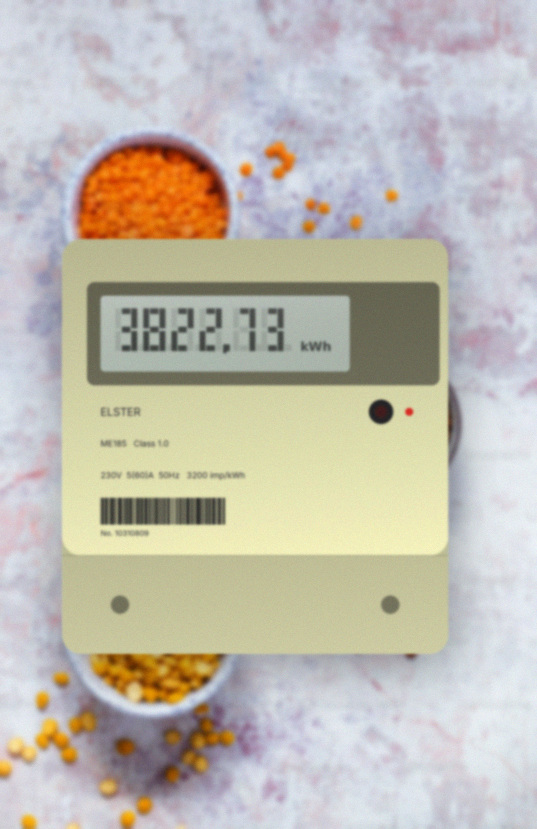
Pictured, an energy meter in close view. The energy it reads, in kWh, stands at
3822.73 kWh
